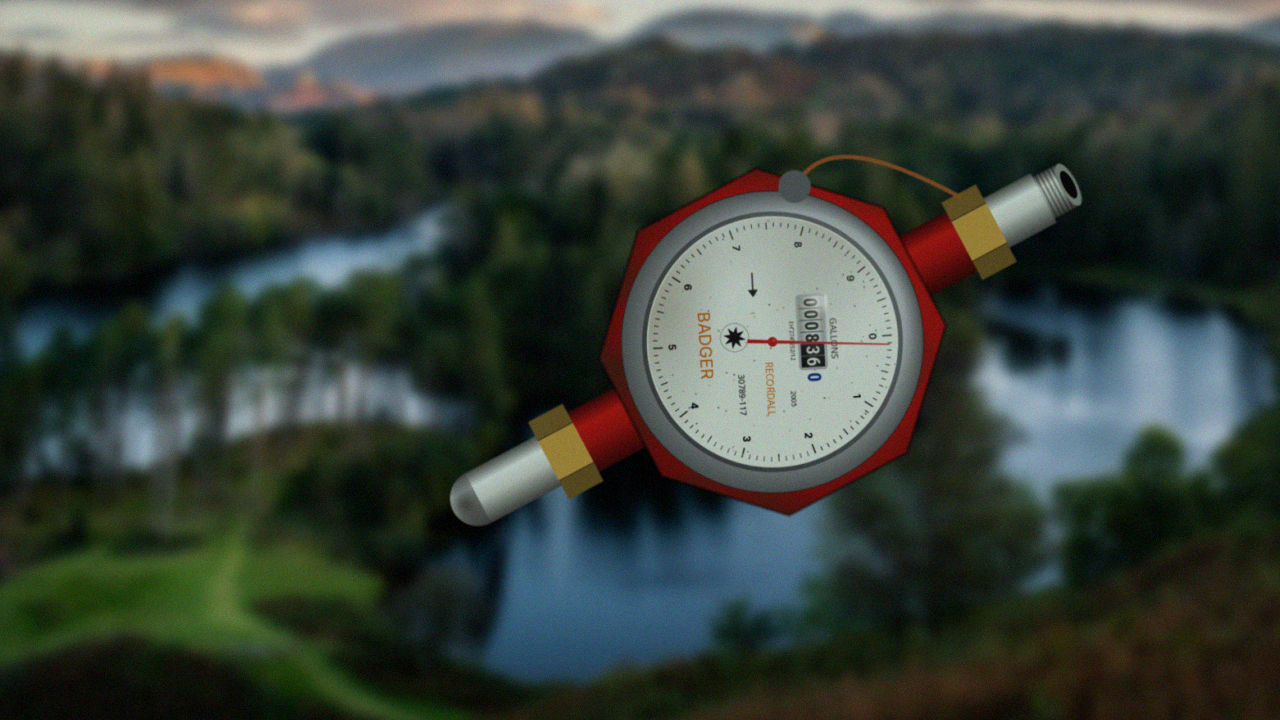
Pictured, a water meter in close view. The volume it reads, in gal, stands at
8360.1 gal
